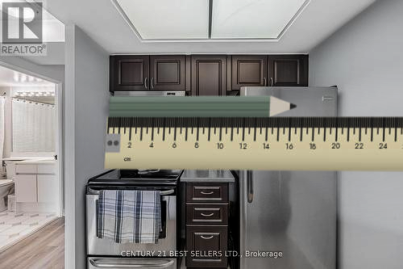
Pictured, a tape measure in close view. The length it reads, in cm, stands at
16.5 cm
